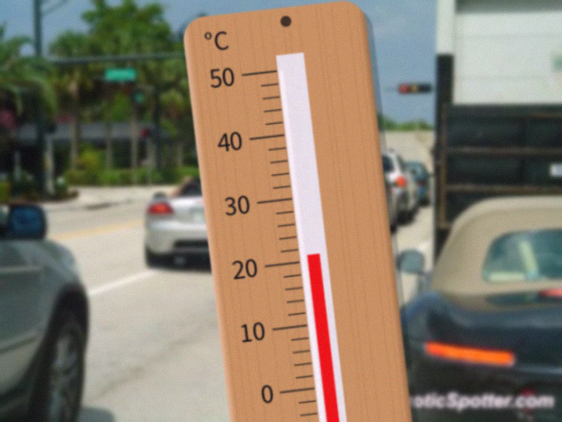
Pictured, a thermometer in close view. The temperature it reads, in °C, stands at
21 °C
